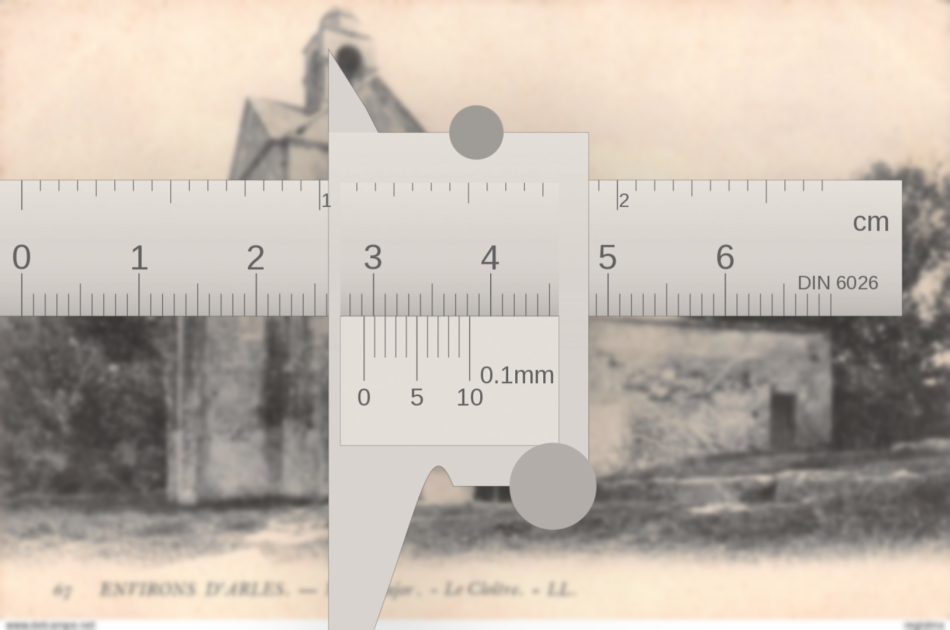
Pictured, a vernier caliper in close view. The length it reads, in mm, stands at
29.2 mm
